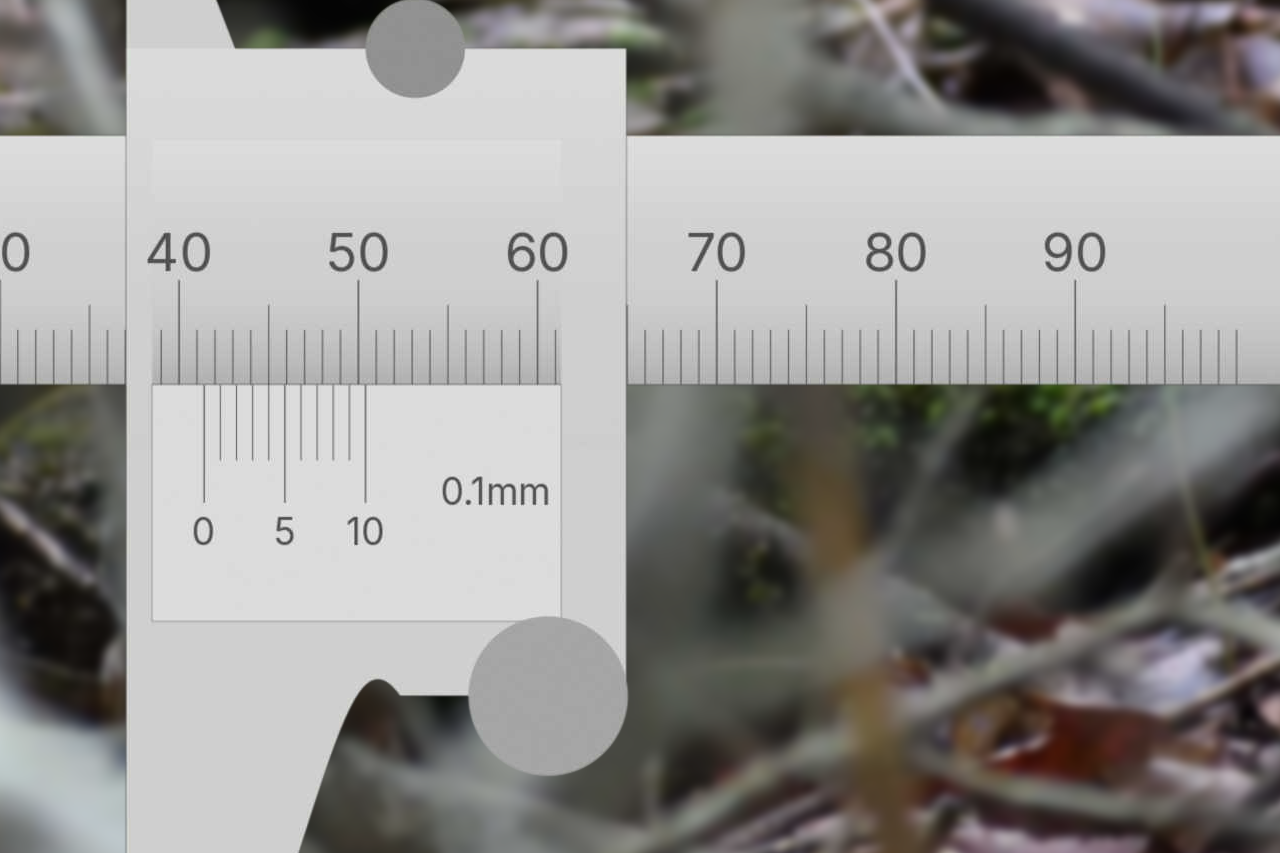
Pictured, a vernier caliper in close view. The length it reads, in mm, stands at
41.4 mm
